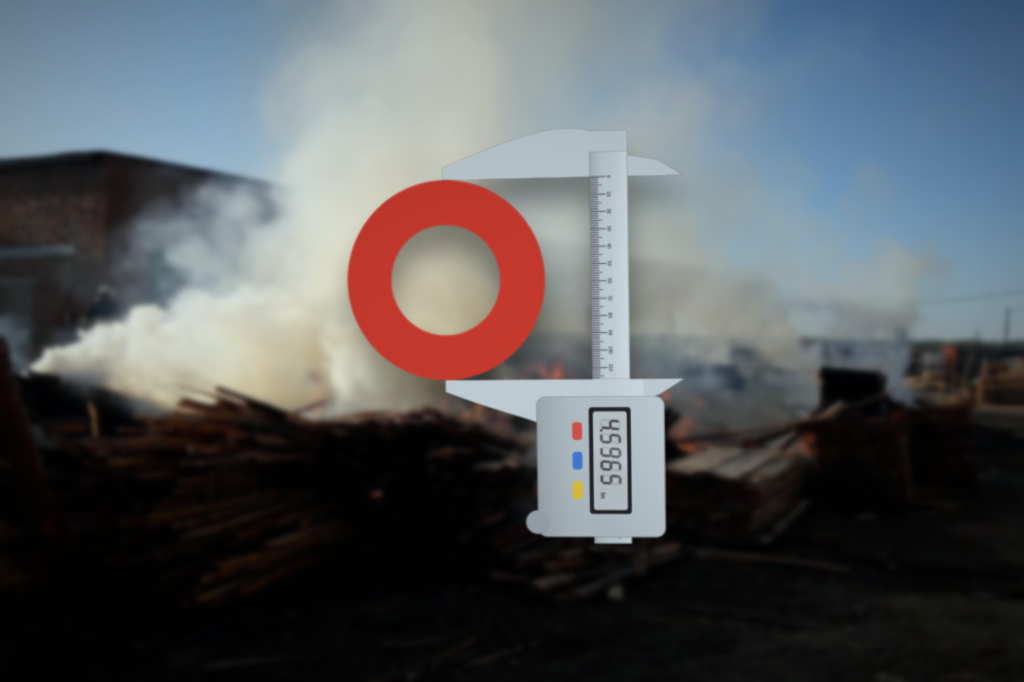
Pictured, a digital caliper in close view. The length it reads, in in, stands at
4.5965 in
